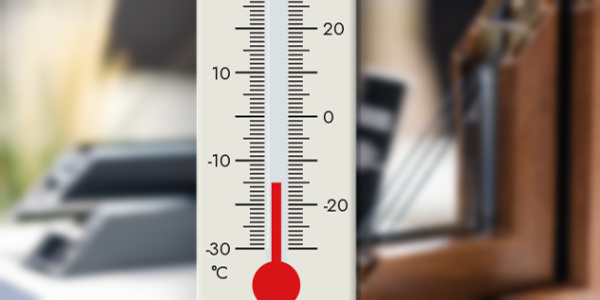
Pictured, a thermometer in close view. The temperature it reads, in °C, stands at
-15 °C
